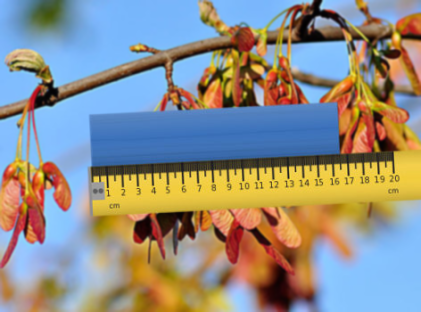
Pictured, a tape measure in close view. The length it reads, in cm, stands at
16.5 cm
